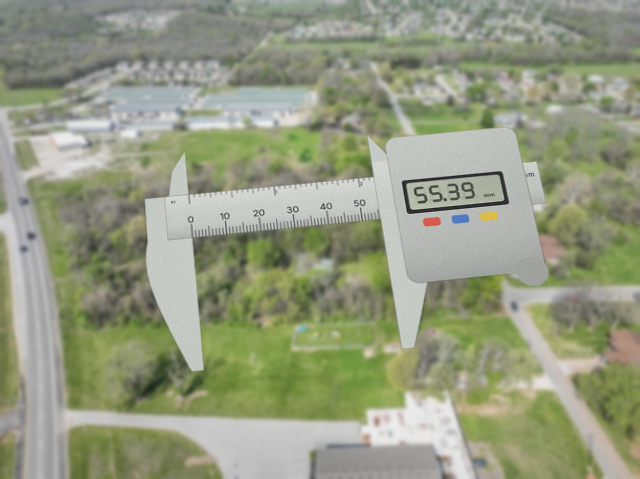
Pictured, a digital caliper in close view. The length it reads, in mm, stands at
55.39 mm
